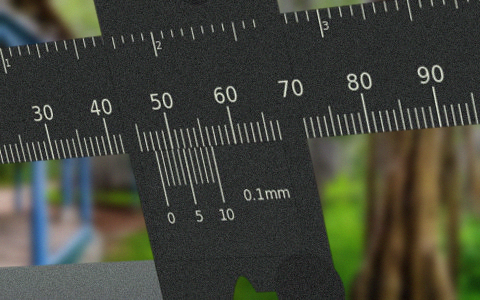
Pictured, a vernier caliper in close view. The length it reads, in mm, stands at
47.2 mm
